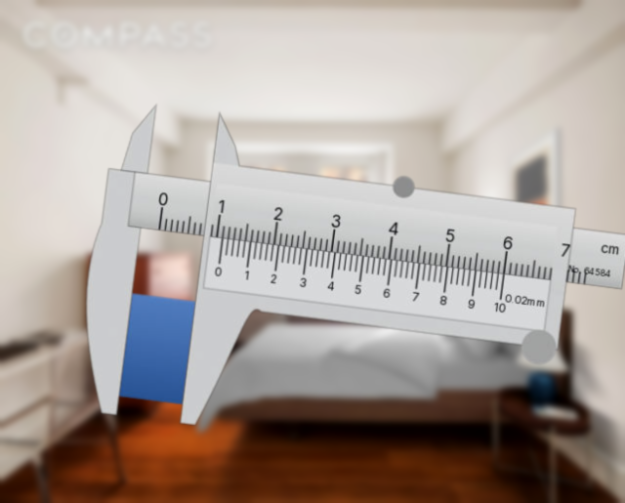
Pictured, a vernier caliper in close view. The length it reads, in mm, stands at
11.0 mm
